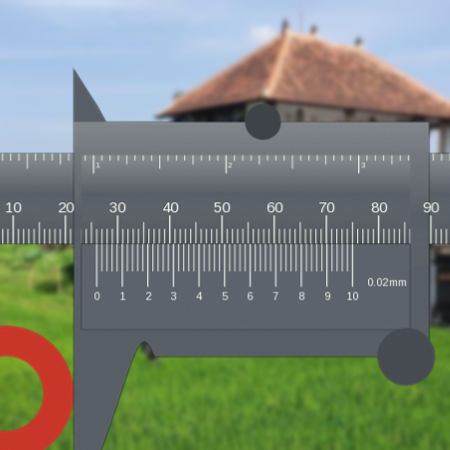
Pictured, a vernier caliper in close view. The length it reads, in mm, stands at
26.0 mm
